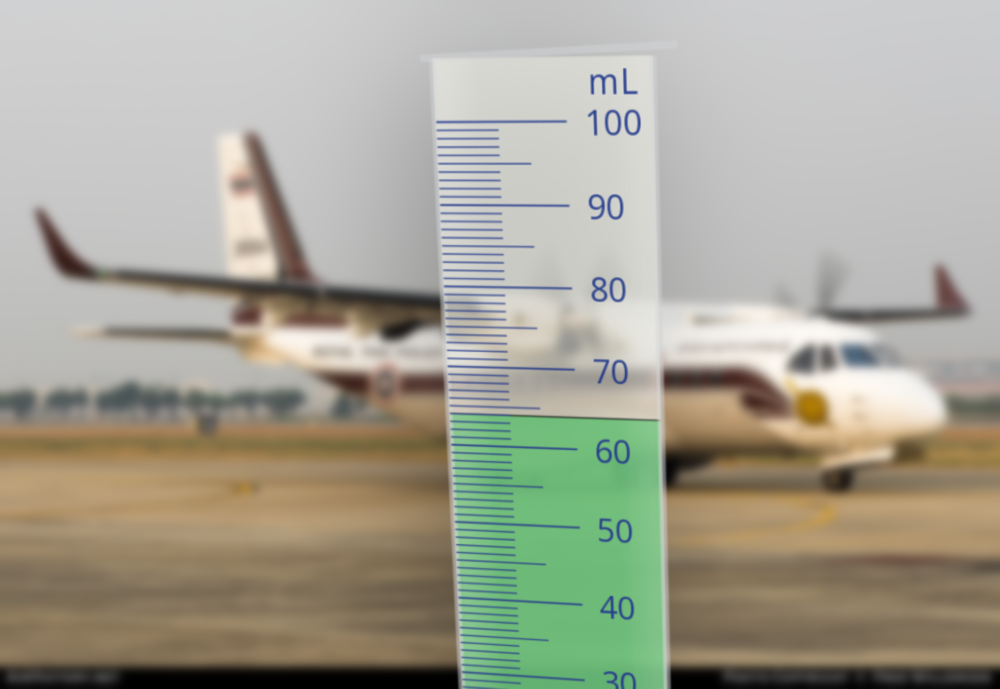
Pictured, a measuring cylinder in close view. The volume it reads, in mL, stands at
64 mL
